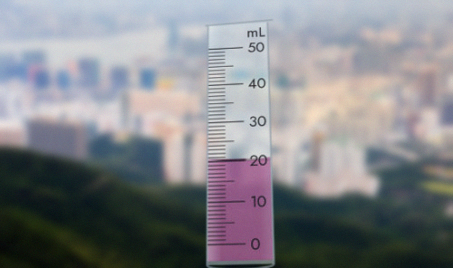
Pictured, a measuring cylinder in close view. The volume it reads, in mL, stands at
20 mL
